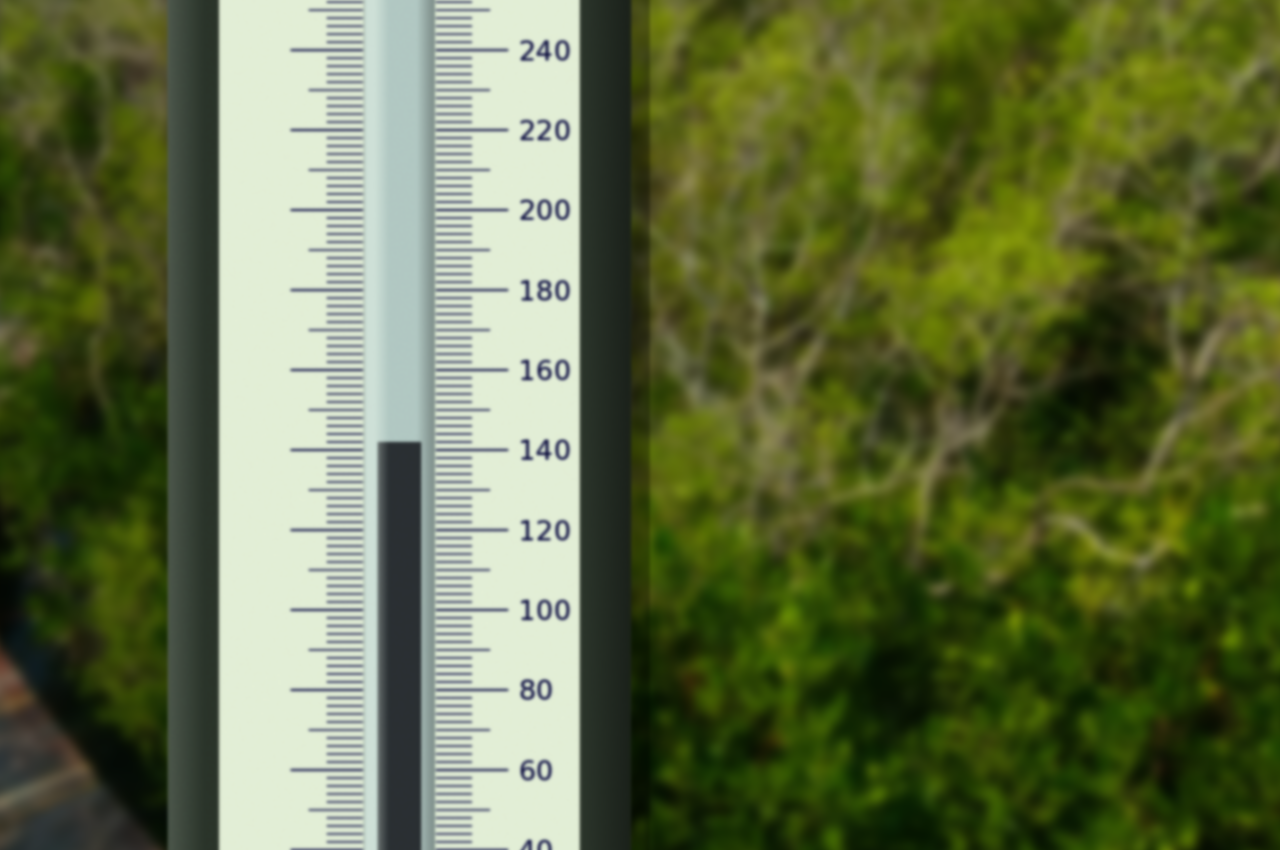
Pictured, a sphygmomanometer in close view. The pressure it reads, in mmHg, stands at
142 mmHg
